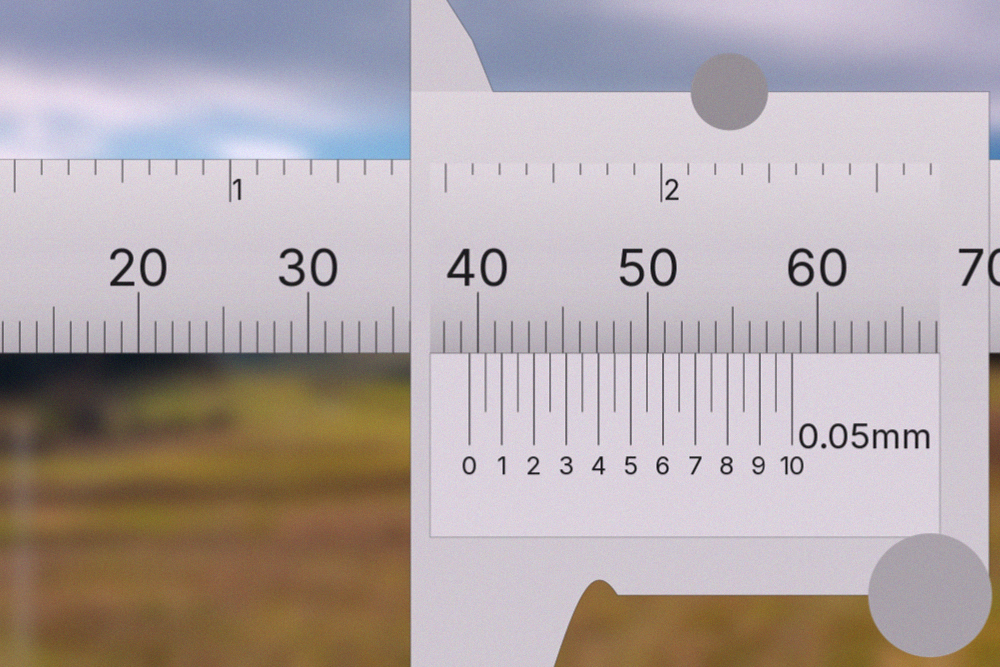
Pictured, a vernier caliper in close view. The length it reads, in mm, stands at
39.5 mm
